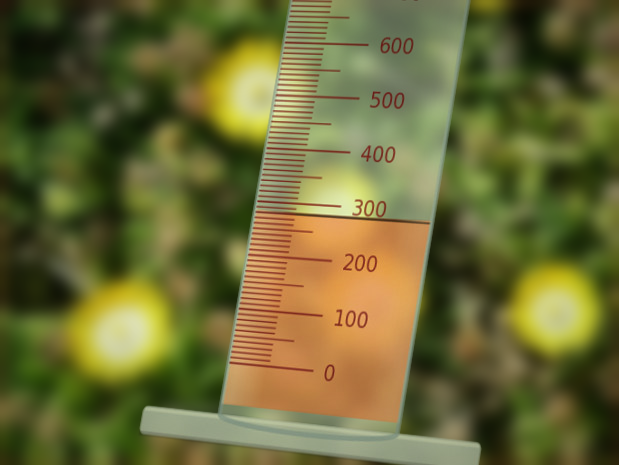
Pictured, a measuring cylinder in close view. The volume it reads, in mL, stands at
280 mL
